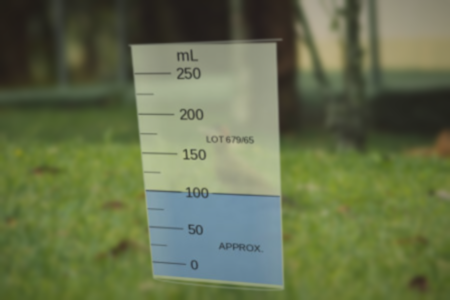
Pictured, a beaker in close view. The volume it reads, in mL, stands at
100 mL
